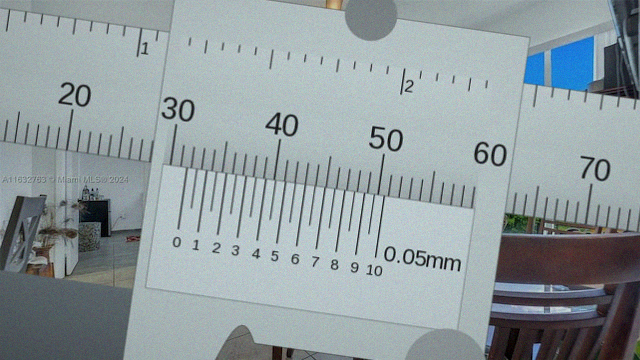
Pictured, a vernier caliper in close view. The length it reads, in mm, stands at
31.6 mm
